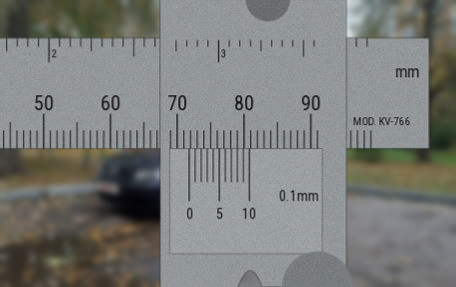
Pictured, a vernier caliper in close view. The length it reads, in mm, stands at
71.8 mm
